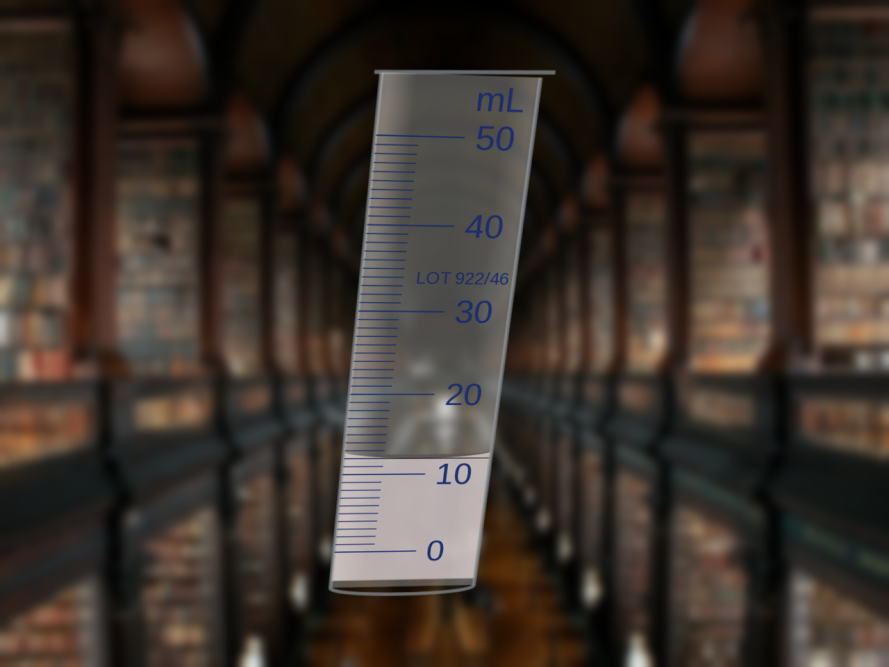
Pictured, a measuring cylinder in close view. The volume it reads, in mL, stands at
12 mL
